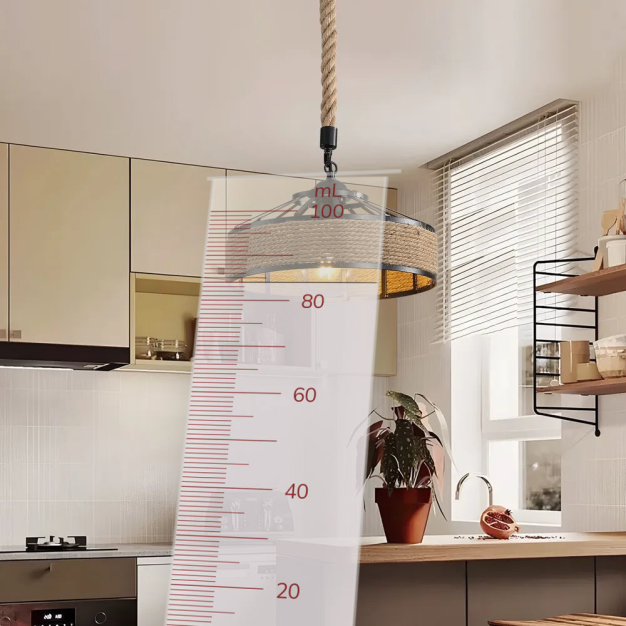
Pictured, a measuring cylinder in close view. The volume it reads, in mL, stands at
84 mL
